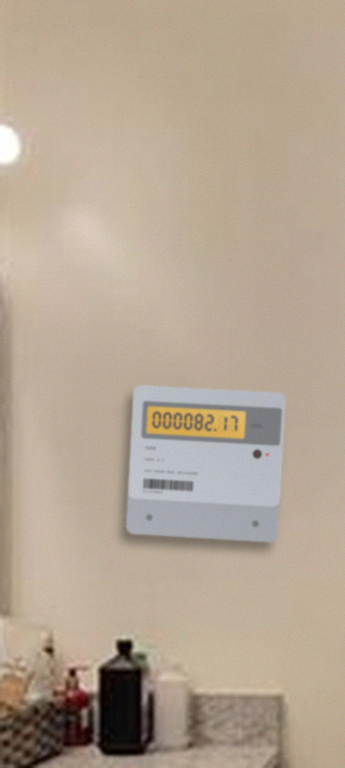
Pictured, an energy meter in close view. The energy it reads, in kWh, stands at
82.17 kWh
